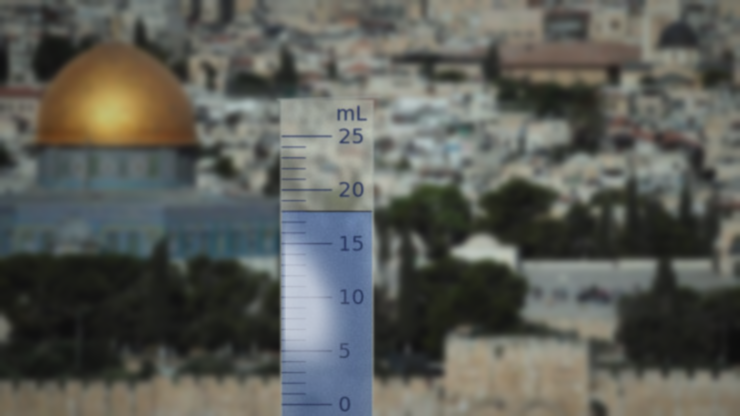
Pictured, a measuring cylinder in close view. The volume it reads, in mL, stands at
18 mL
